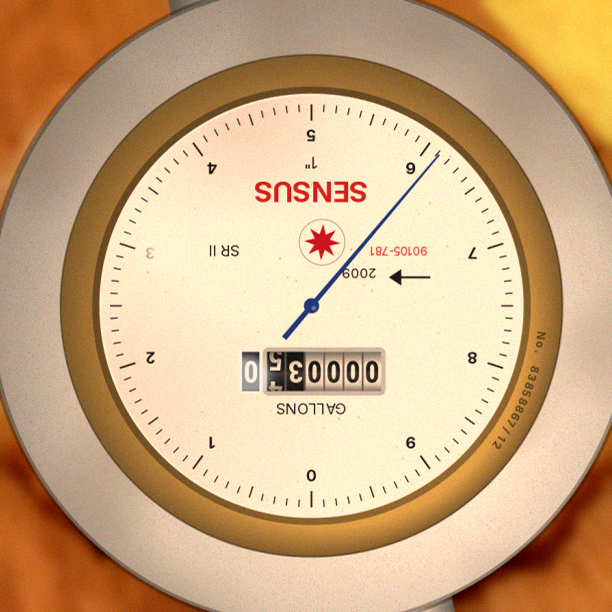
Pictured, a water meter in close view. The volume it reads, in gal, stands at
346.1 gal
